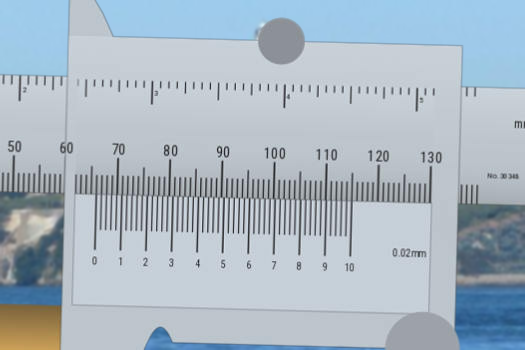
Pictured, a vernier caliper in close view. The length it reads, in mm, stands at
66.0 mm
